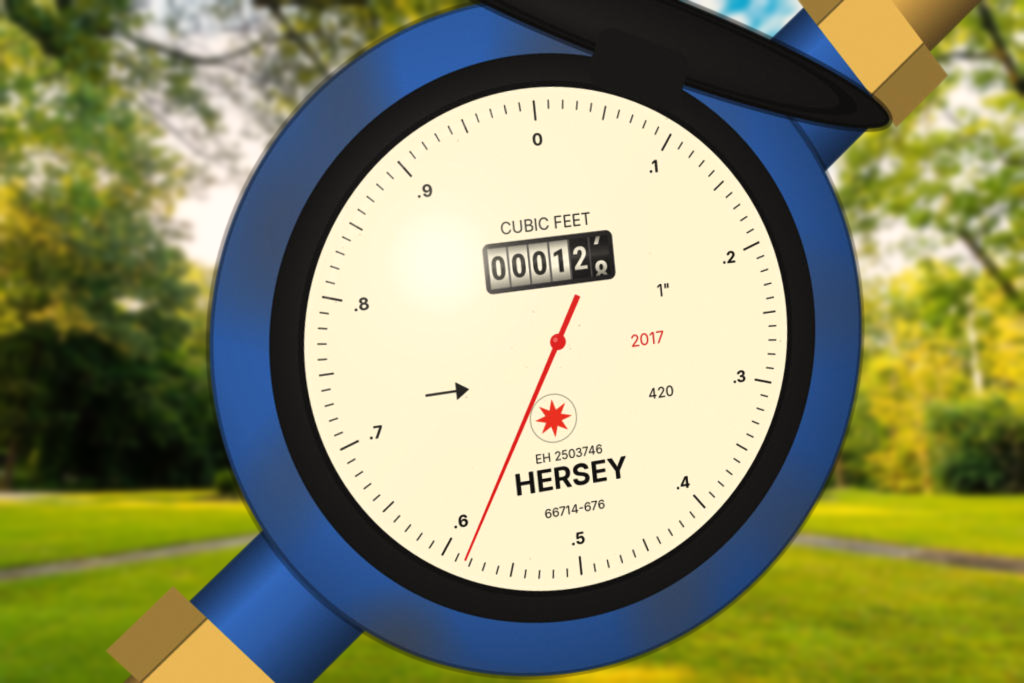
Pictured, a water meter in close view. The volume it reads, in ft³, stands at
127.58 ft³
